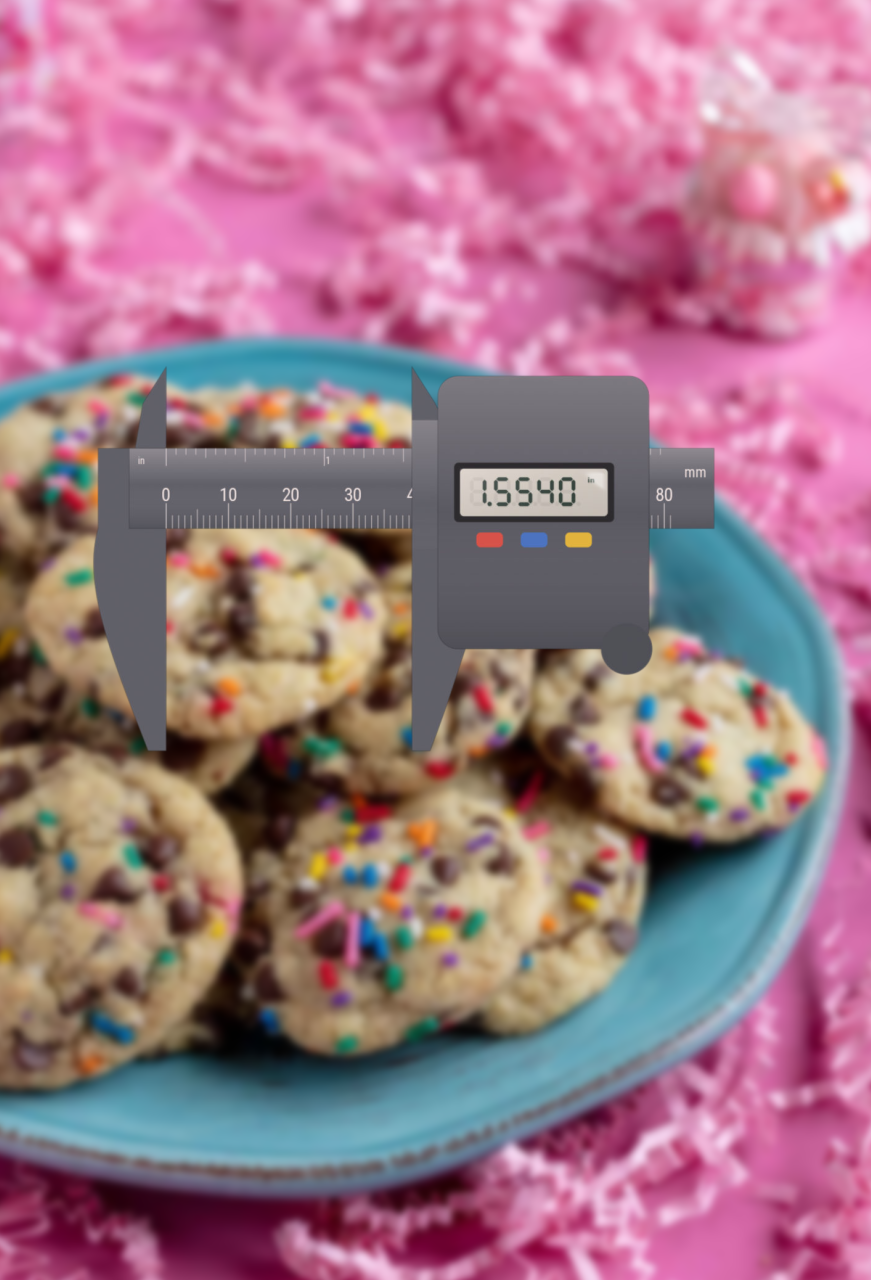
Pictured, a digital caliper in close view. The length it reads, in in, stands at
1.5540 in
